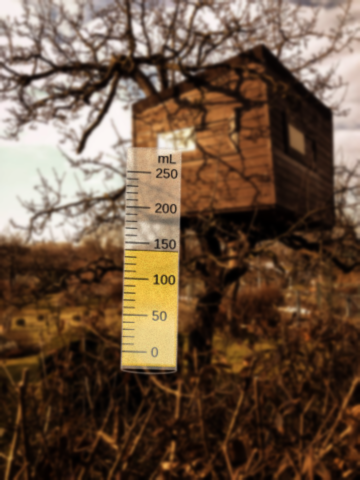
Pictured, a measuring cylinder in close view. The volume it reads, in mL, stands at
140 mL
